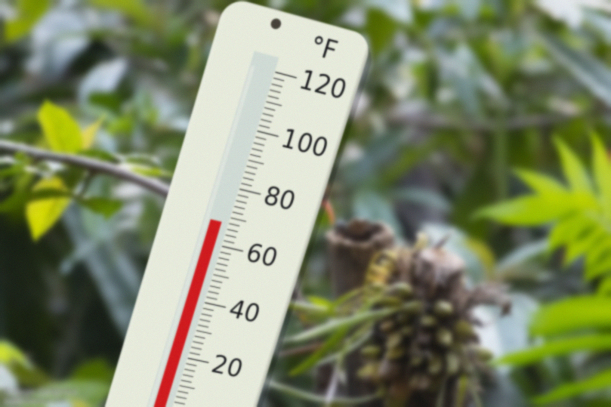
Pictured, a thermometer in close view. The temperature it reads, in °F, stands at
68 °F
